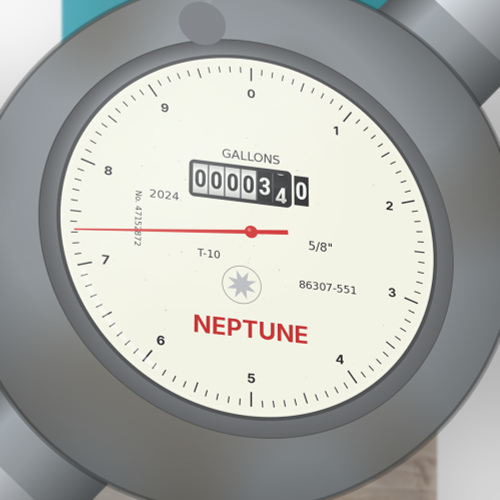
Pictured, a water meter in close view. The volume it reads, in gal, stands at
337.3 gal
